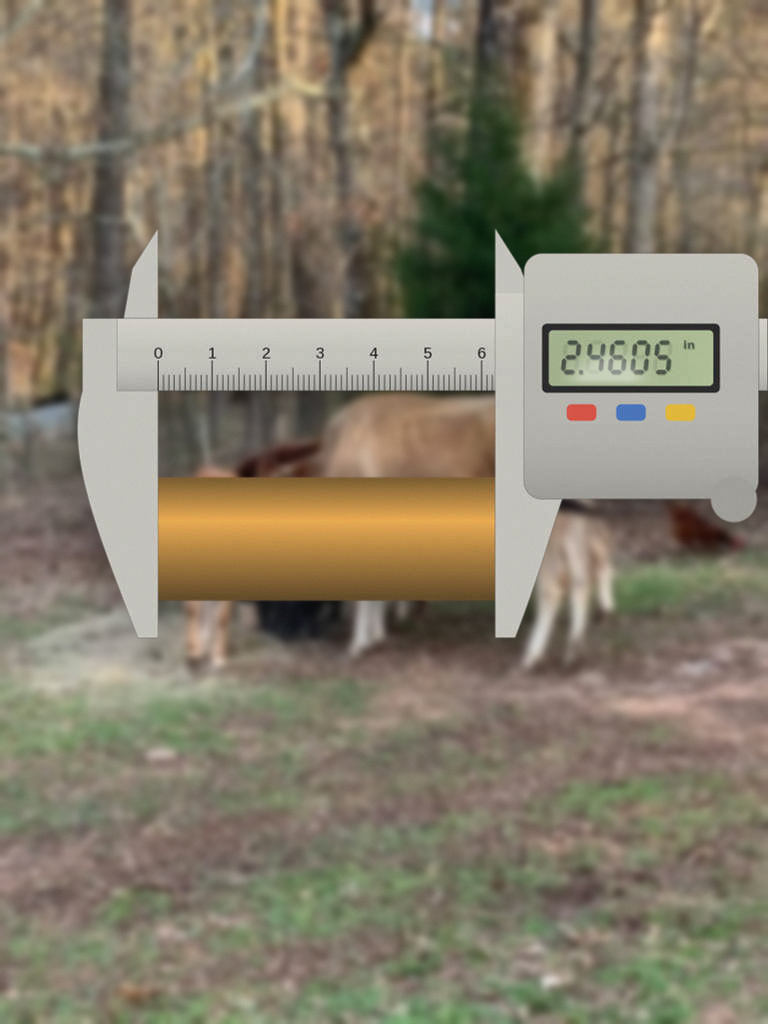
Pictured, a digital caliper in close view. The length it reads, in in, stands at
2.4605 in
